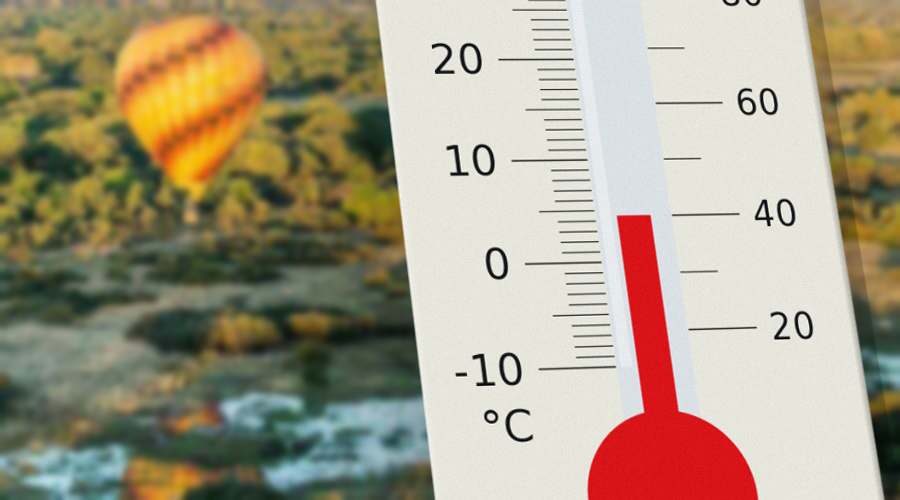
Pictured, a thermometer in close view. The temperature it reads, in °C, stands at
4.5 °C
